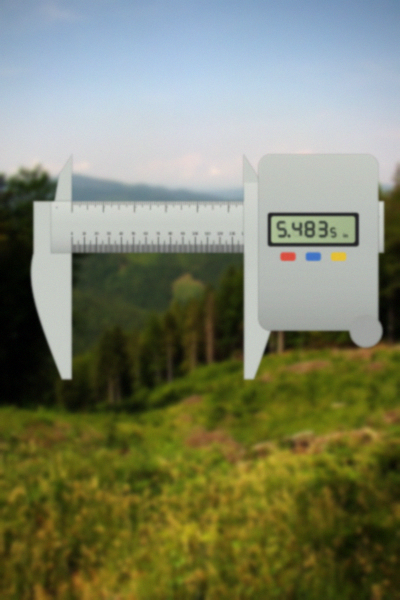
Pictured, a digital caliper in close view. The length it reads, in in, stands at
5.4835 in
